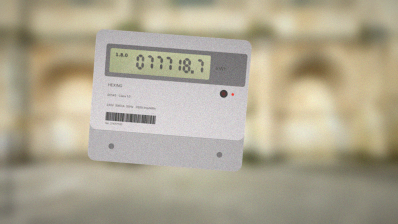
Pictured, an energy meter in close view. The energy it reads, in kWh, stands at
77718.7 kWh
